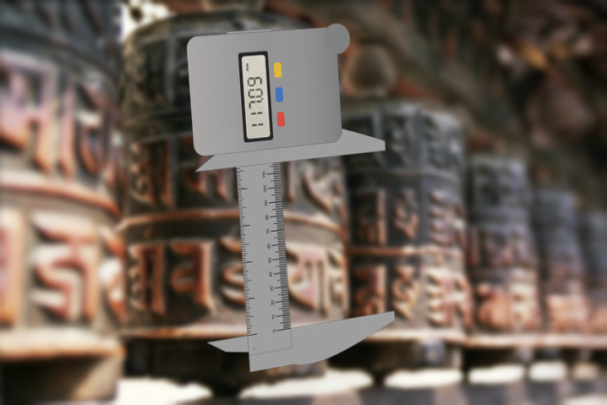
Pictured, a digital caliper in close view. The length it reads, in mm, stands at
117.09 mm
